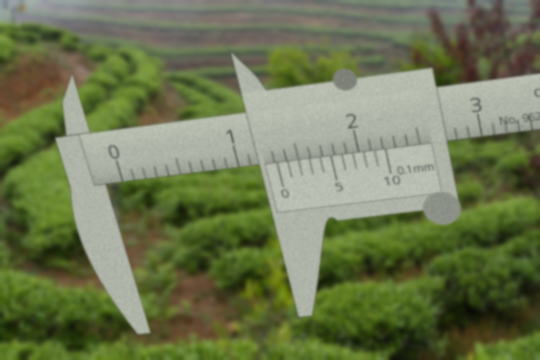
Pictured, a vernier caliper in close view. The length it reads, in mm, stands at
13.2 mm
